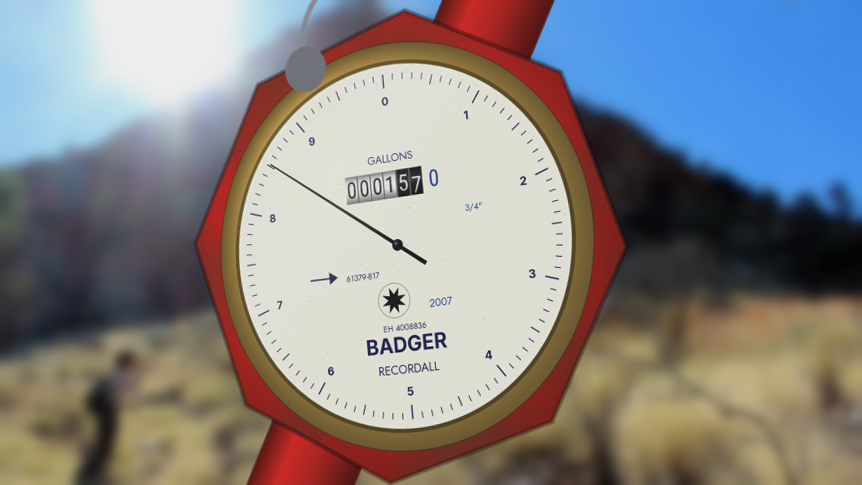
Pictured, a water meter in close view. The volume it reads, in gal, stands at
1568.5 gal
